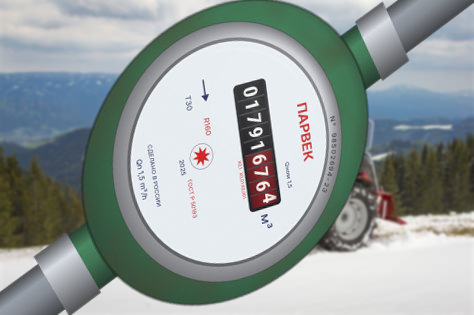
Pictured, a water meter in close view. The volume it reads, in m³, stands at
1791.6764 m³
